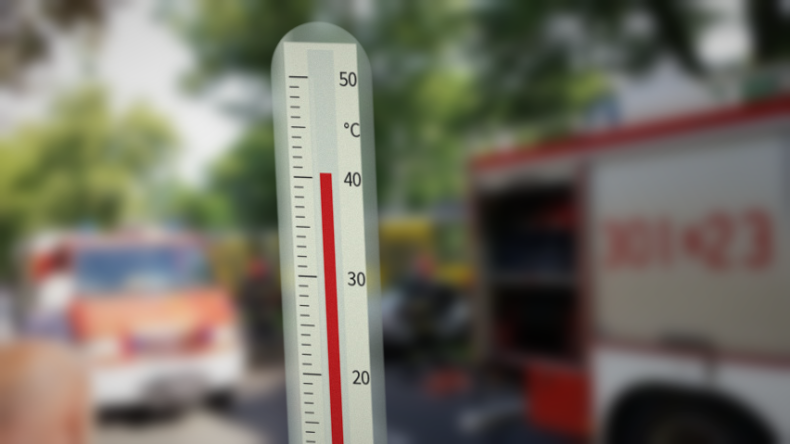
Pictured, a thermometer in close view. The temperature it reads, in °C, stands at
40.5 °C
